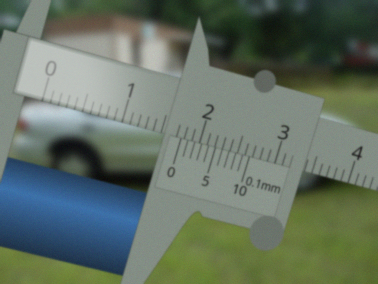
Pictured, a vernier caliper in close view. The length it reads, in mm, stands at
17.6 mm
